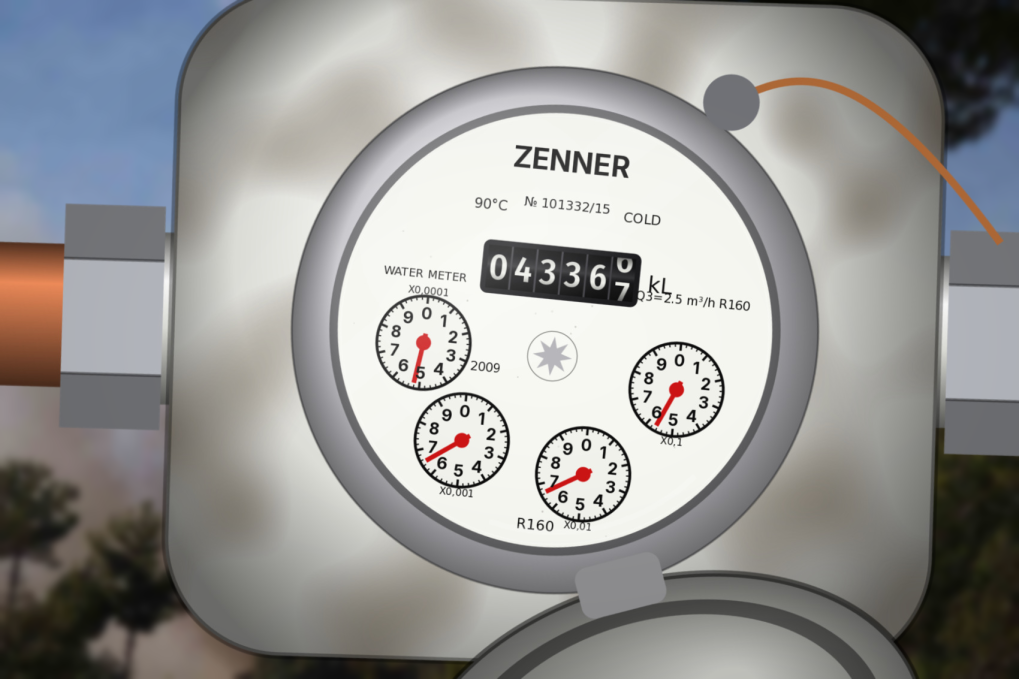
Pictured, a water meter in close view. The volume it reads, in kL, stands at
43366.5665 kL
